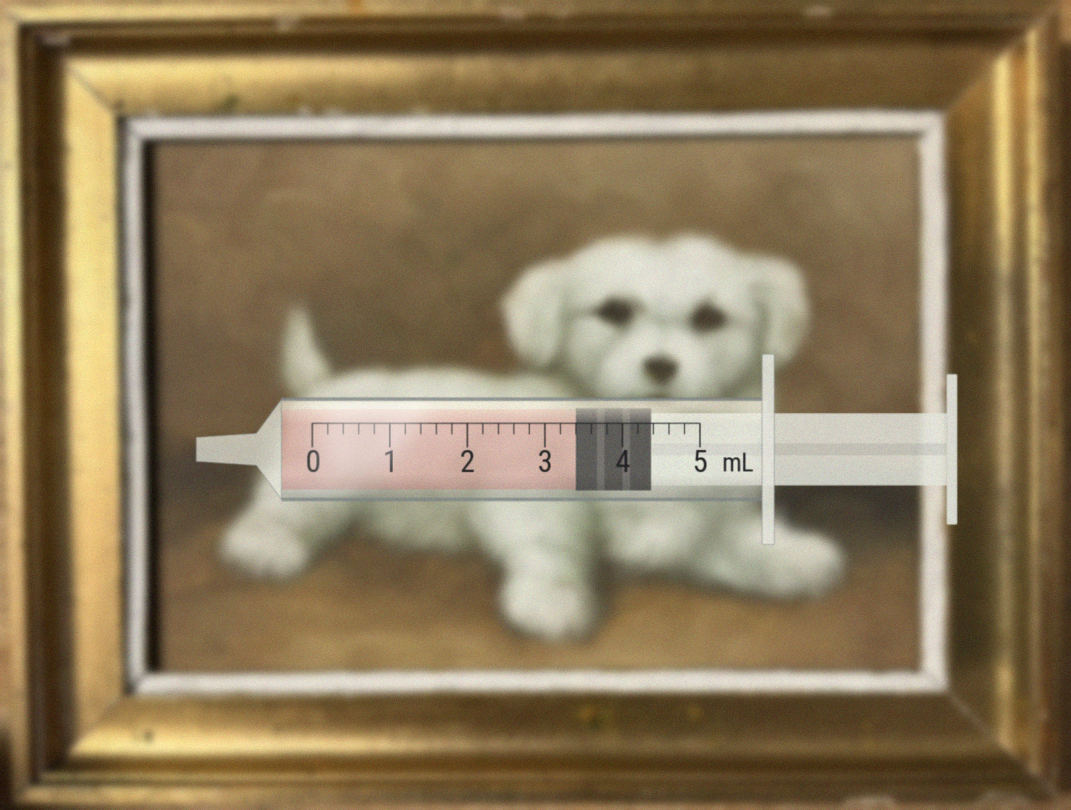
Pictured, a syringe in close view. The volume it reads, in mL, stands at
3.4 mL
